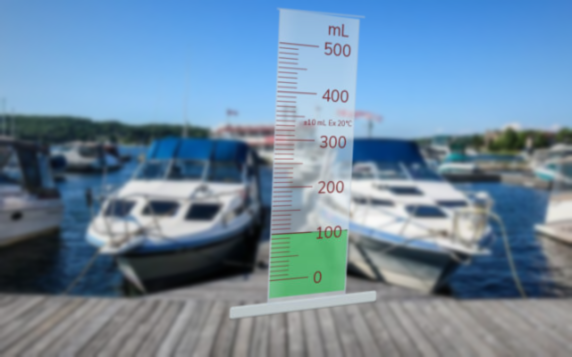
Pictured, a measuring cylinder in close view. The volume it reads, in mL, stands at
100 mL
